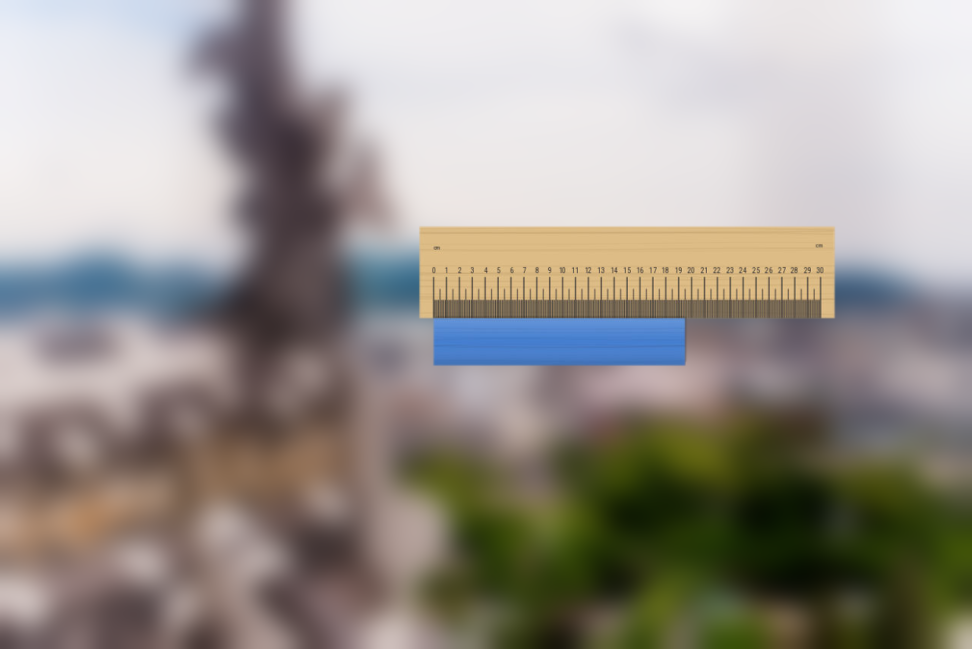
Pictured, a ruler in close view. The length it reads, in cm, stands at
19.5 cm
